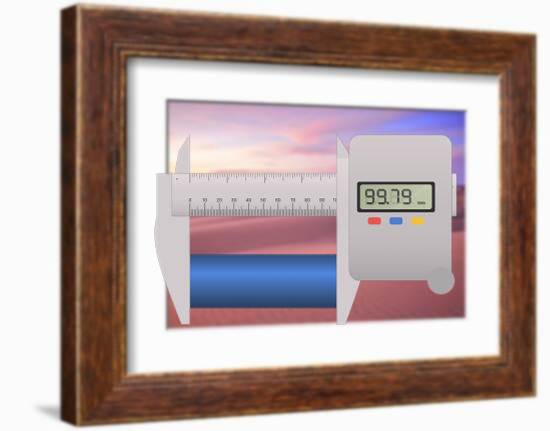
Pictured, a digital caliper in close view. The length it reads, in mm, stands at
99.79 mm
